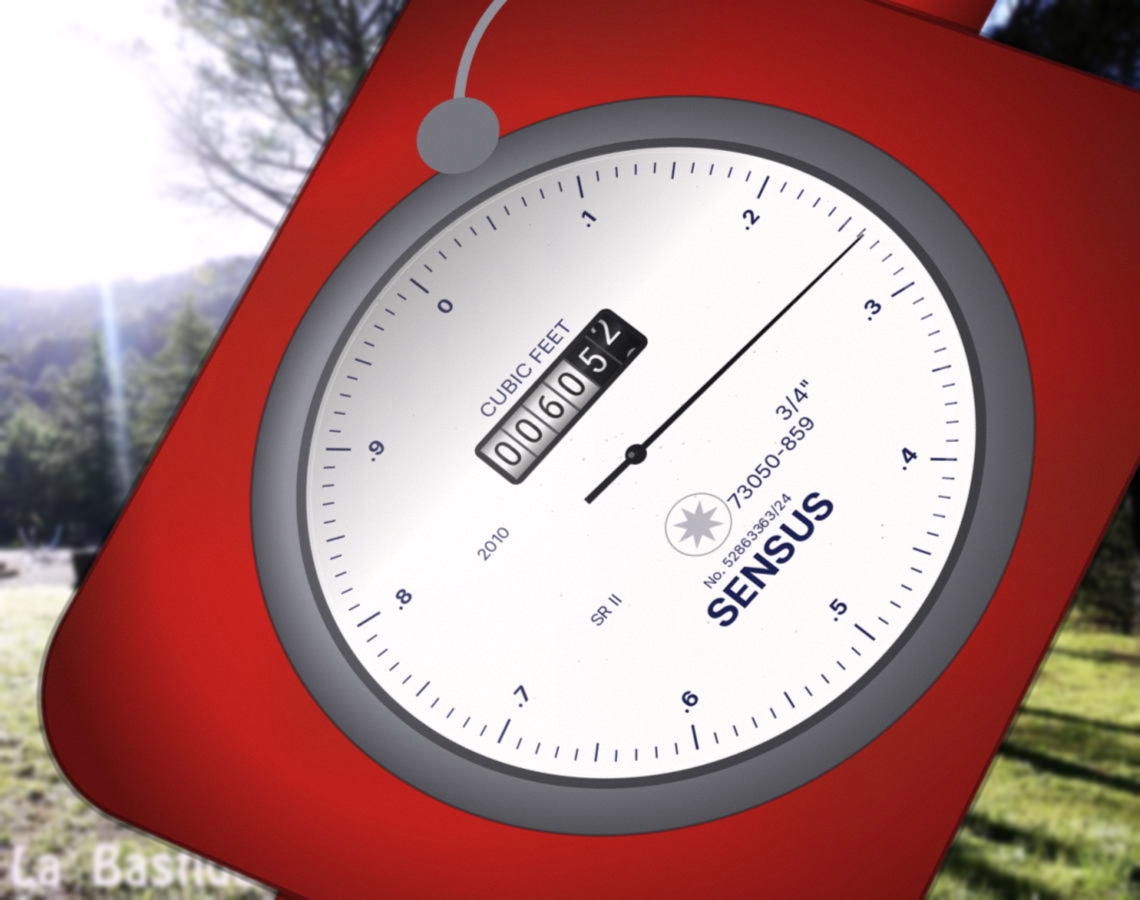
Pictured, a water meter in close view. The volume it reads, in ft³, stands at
6052.26 ft³
